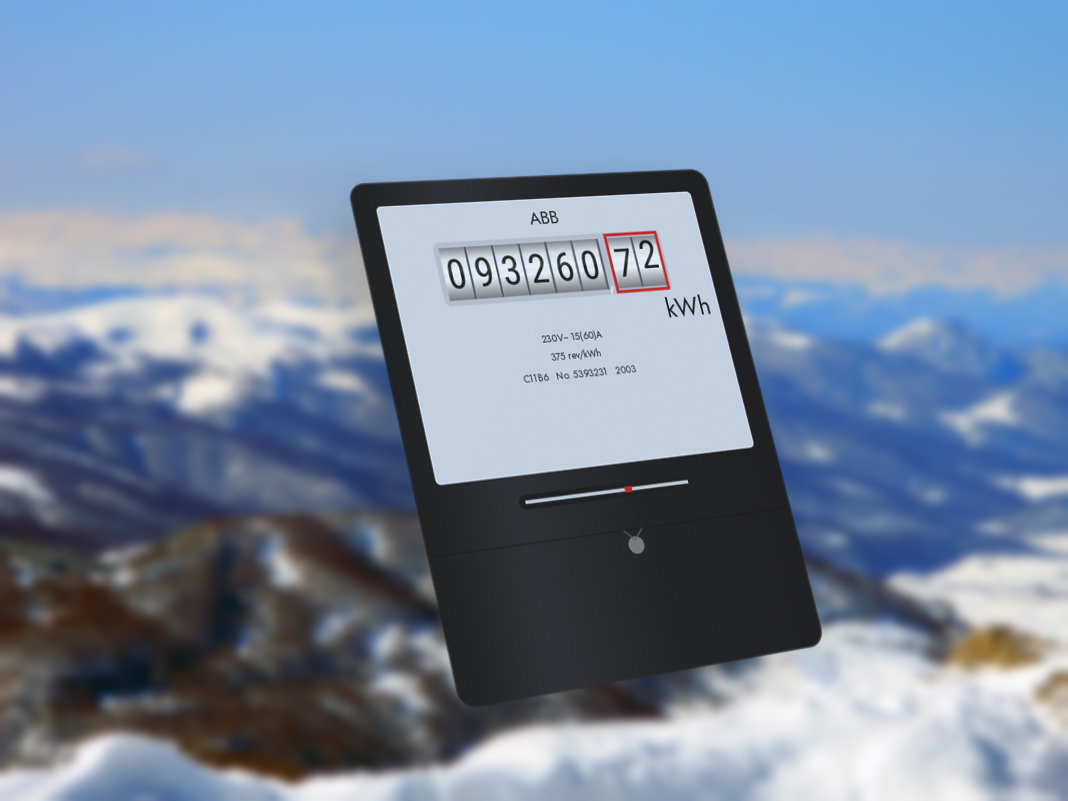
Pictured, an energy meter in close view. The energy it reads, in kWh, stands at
93260.72 kWh
